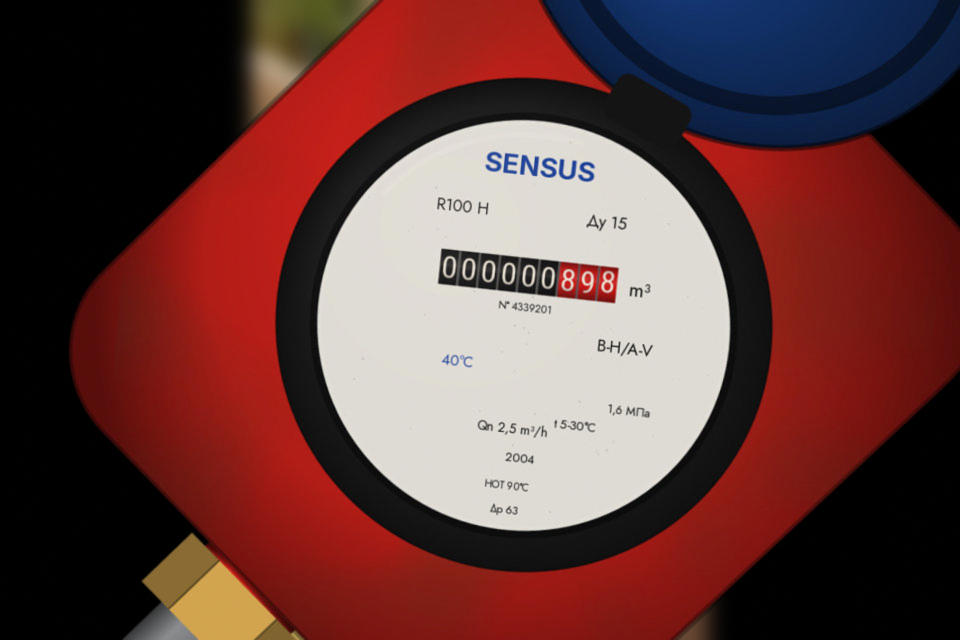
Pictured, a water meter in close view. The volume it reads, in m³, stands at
0.898 m³
